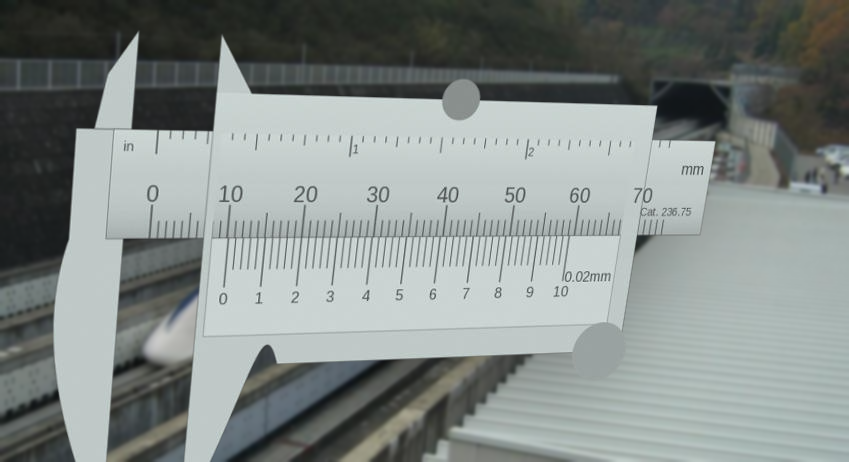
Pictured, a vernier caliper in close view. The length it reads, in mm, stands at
10.2 mm
